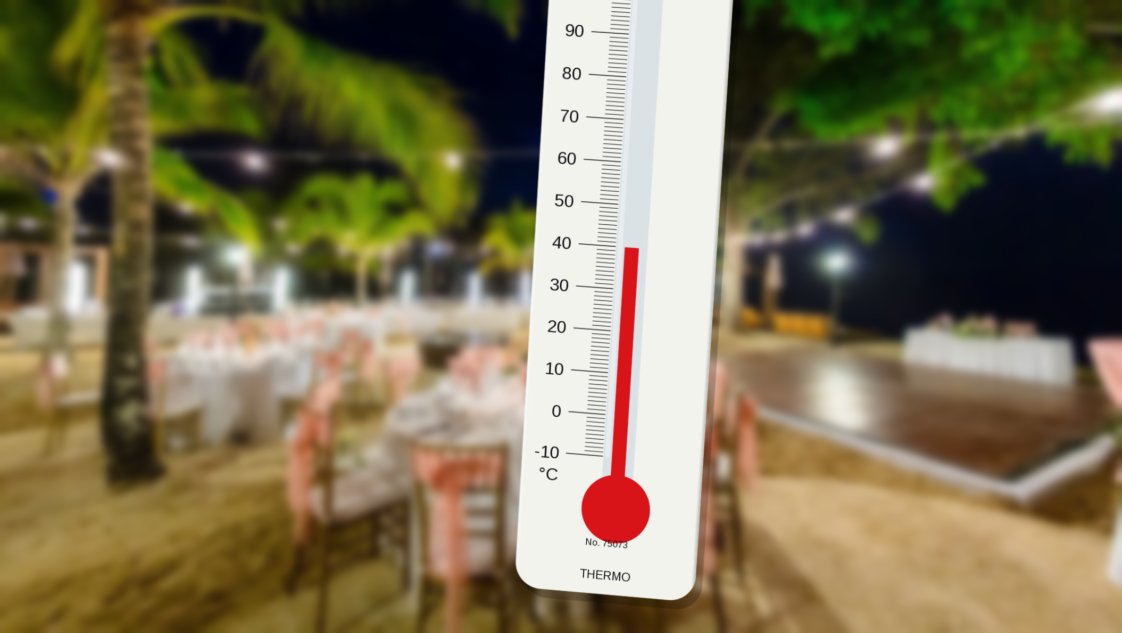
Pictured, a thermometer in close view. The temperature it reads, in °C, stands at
40 °C
